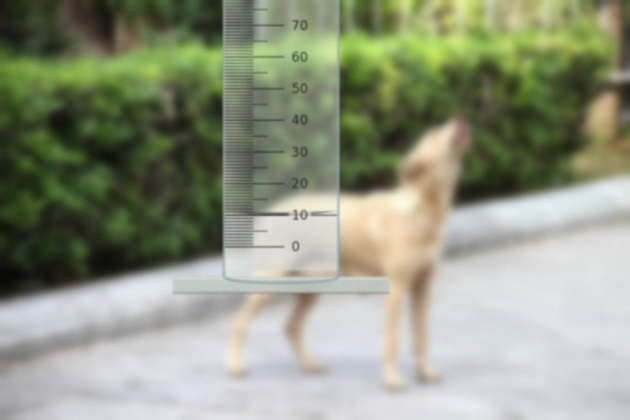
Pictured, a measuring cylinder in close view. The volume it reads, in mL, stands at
10 mL
